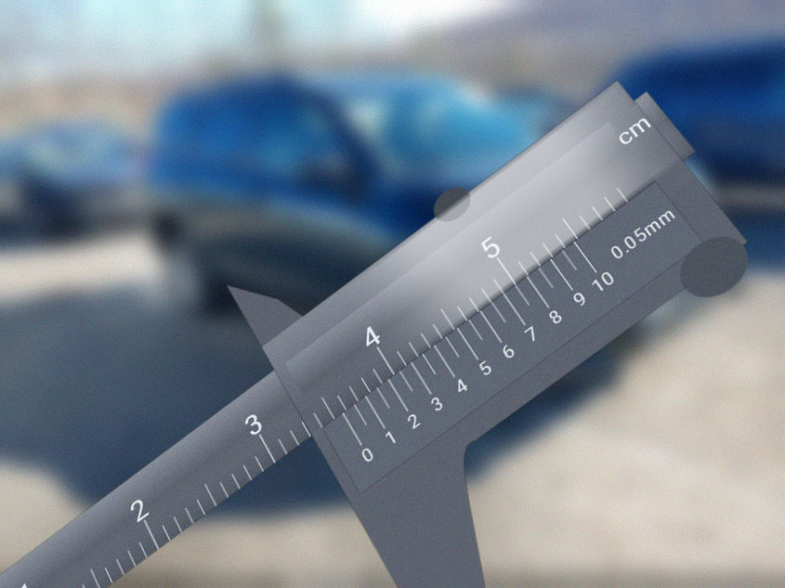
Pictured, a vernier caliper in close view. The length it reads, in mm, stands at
35.7 mm
